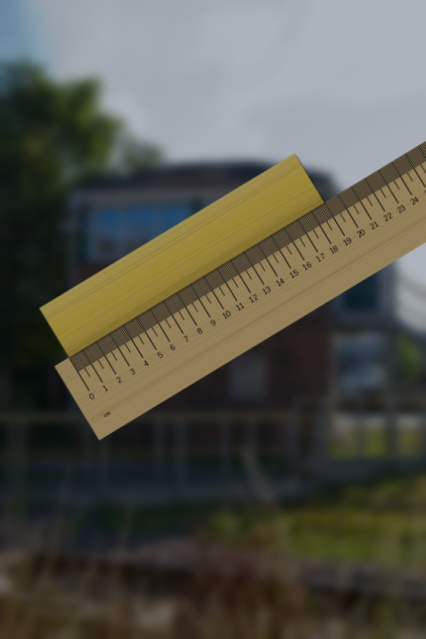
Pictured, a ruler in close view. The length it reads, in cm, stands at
19 cm
